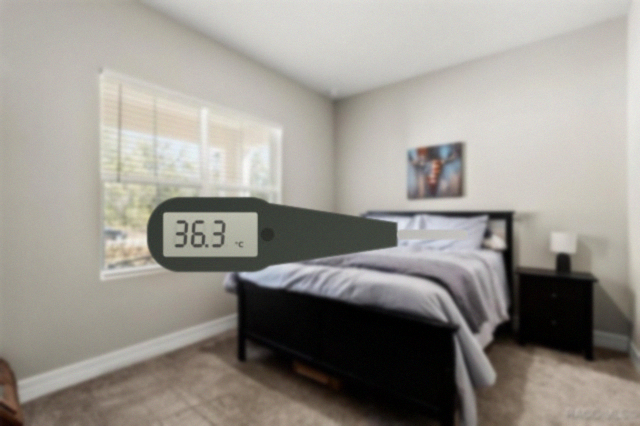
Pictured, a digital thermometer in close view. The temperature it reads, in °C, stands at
36.3 °C
